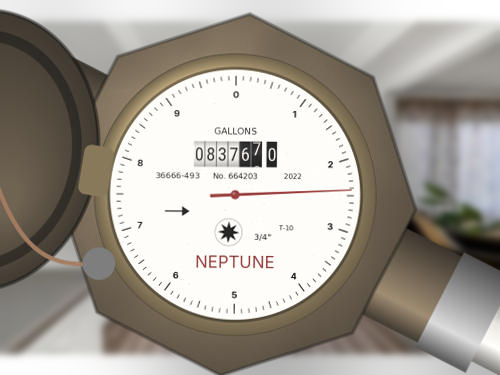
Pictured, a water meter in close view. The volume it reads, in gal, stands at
837672.4 gal
